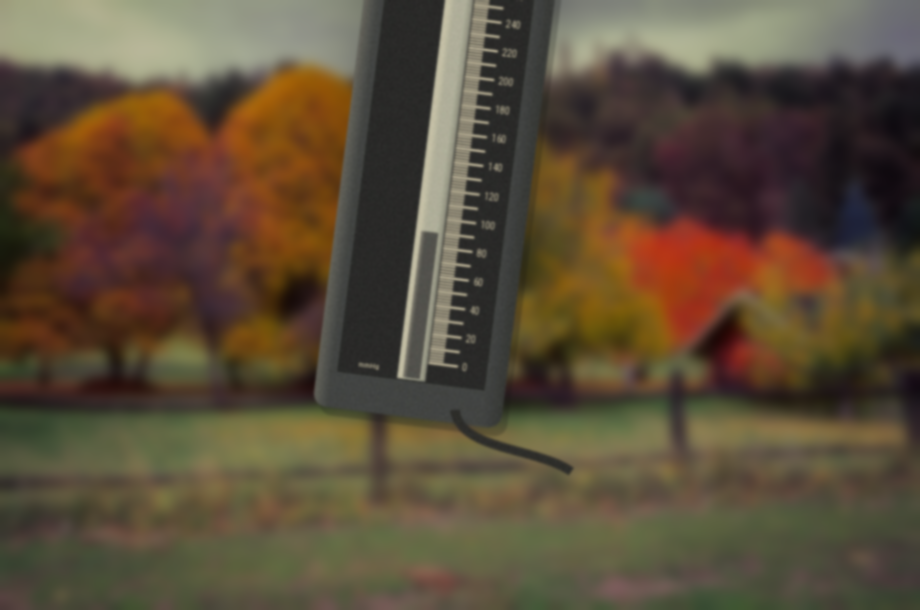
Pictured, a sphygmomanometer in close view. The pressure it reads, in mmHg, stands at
90 mmHg
